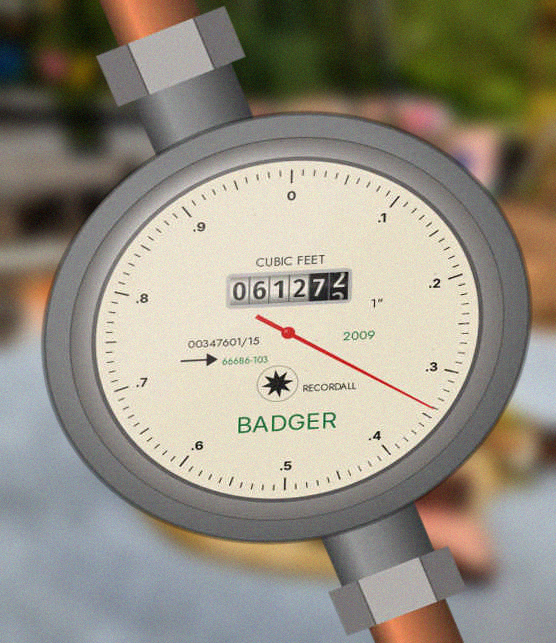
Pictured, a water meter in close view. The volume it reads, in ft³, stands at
61272.34 ft³
